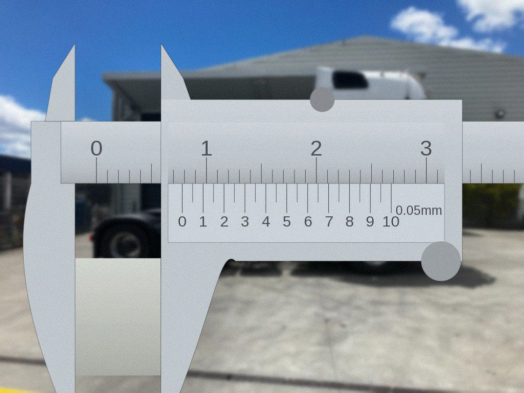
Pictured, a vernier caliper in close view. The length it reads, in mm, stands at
7.8 mm
